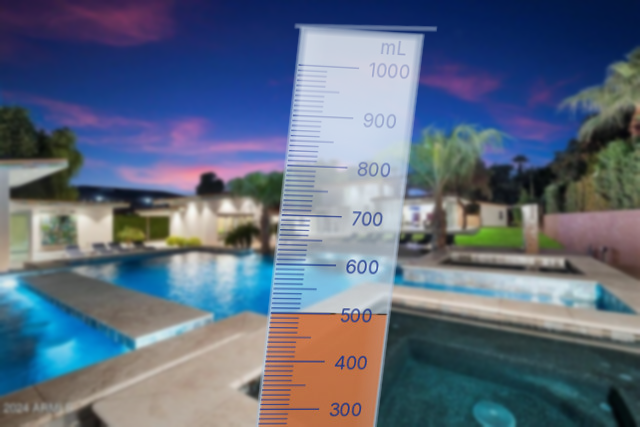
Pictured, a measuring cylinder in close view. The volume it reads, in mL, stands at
500 mL
